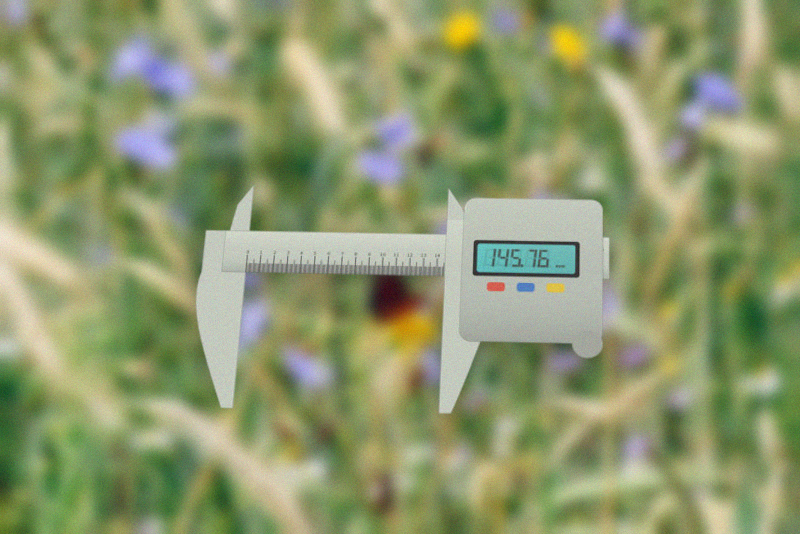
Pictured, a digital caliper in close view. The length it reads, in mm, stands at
145.76 mm
